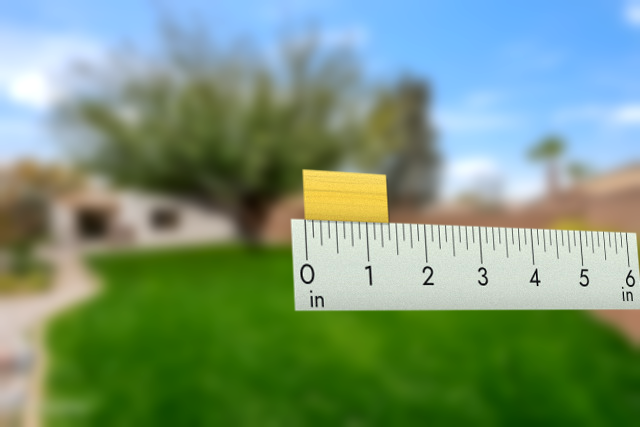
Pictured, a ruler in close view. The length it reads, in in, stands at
1.375 in
